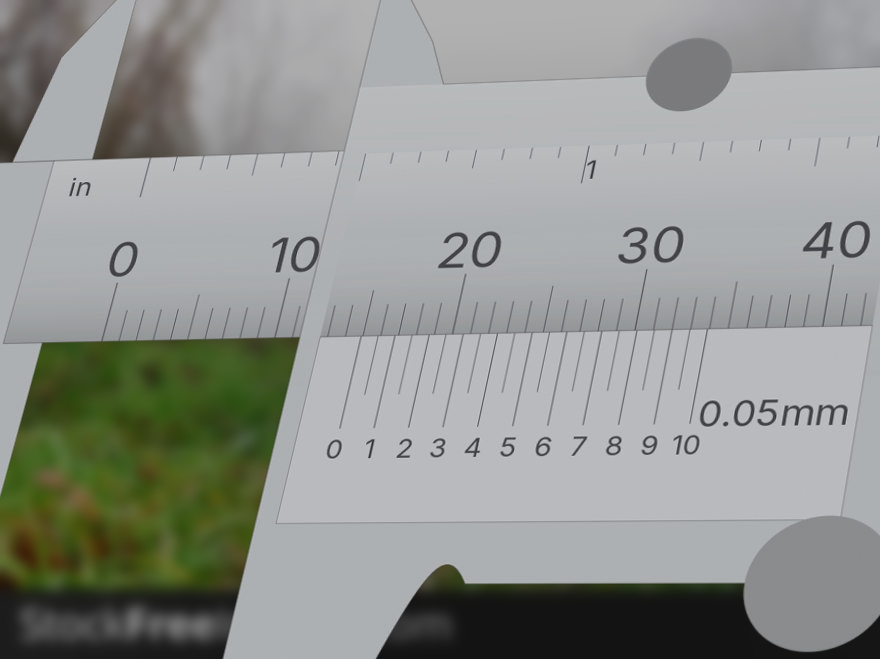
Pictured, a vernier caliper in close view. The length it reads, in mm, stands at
14.9 mm
